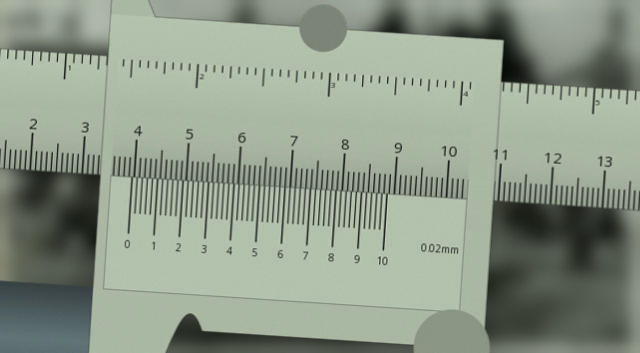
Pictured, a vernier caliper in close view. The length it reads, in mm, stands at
39.6 mm
